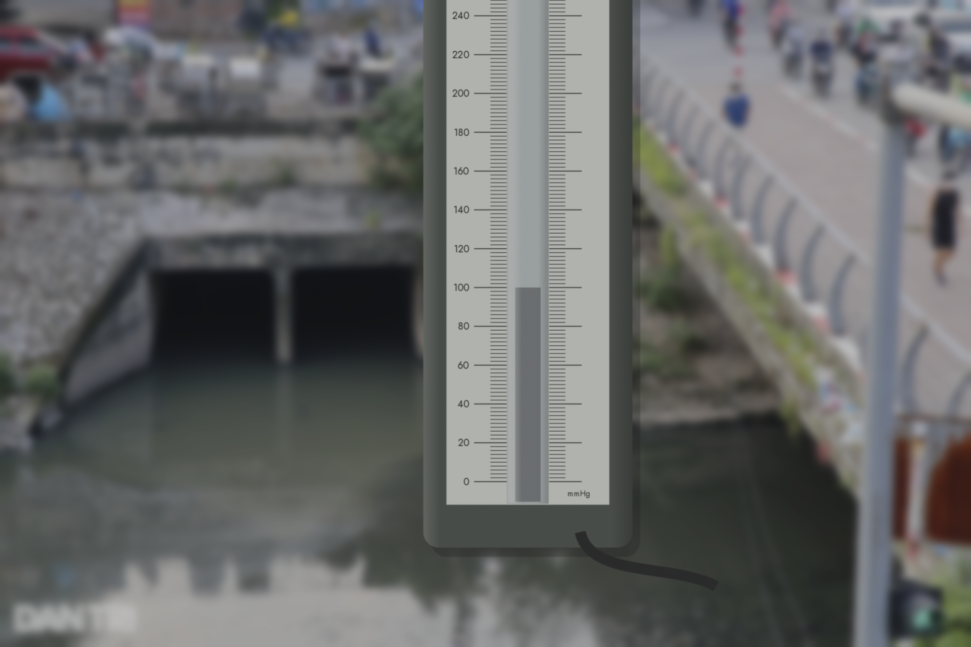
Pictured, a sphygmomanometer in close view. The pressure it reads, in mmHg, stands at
100 mmHg
